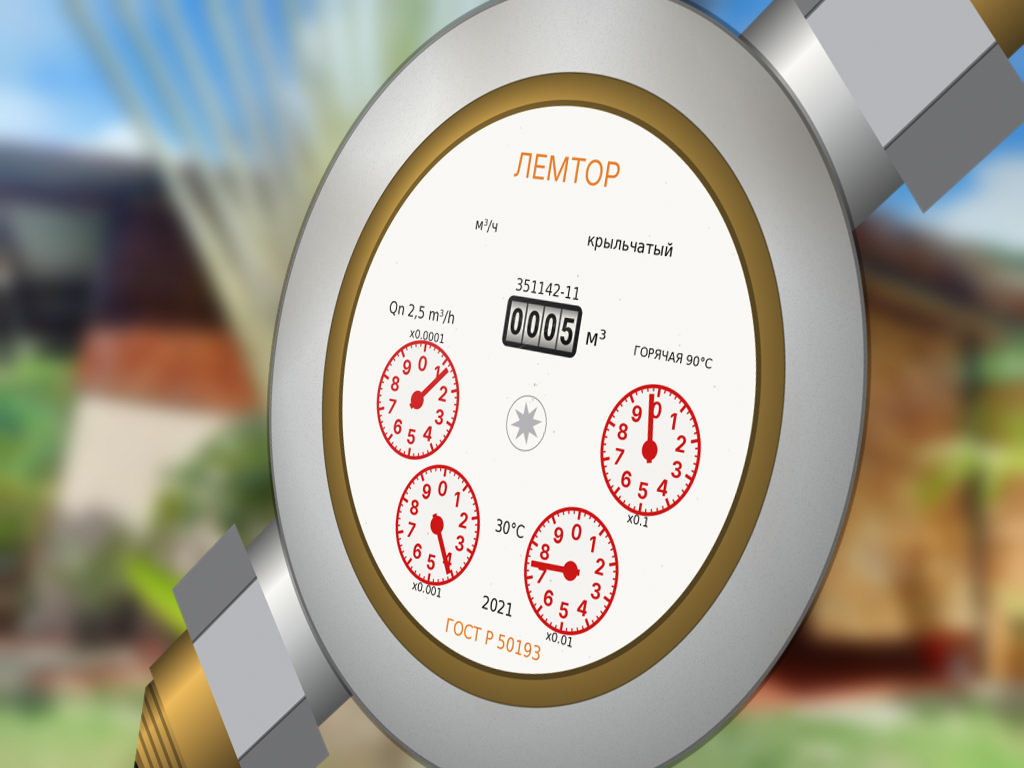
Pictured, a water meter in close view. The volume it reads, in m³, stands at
4.9741 m³
